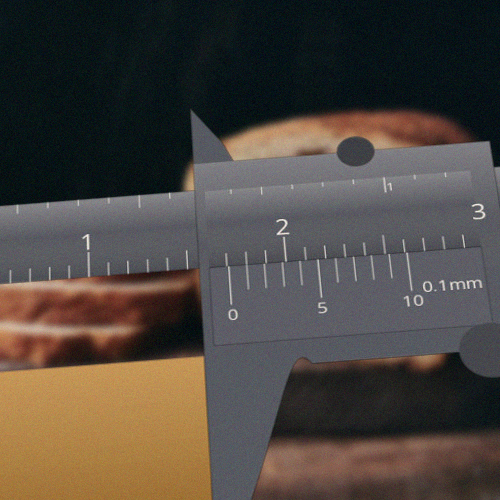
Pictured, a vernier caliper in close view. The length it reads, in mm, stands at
17.1 mm
